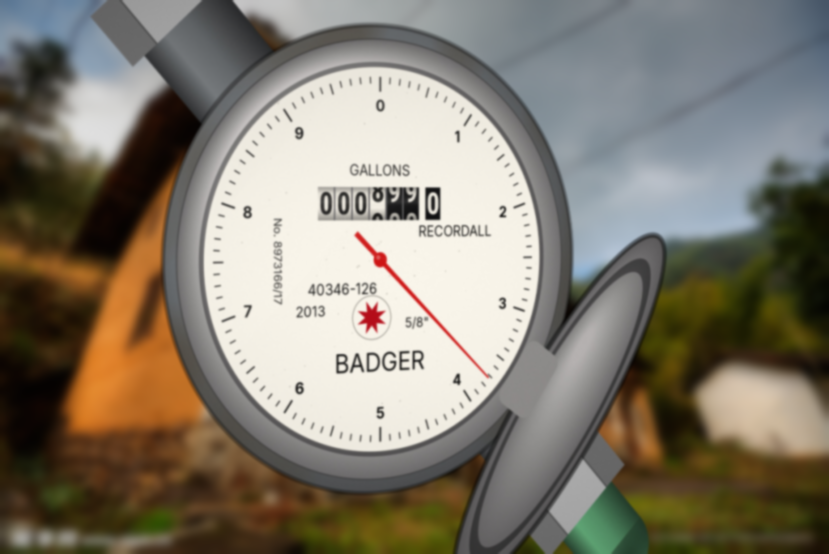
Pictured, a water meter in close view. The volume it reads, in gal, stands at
8993.7 gal
